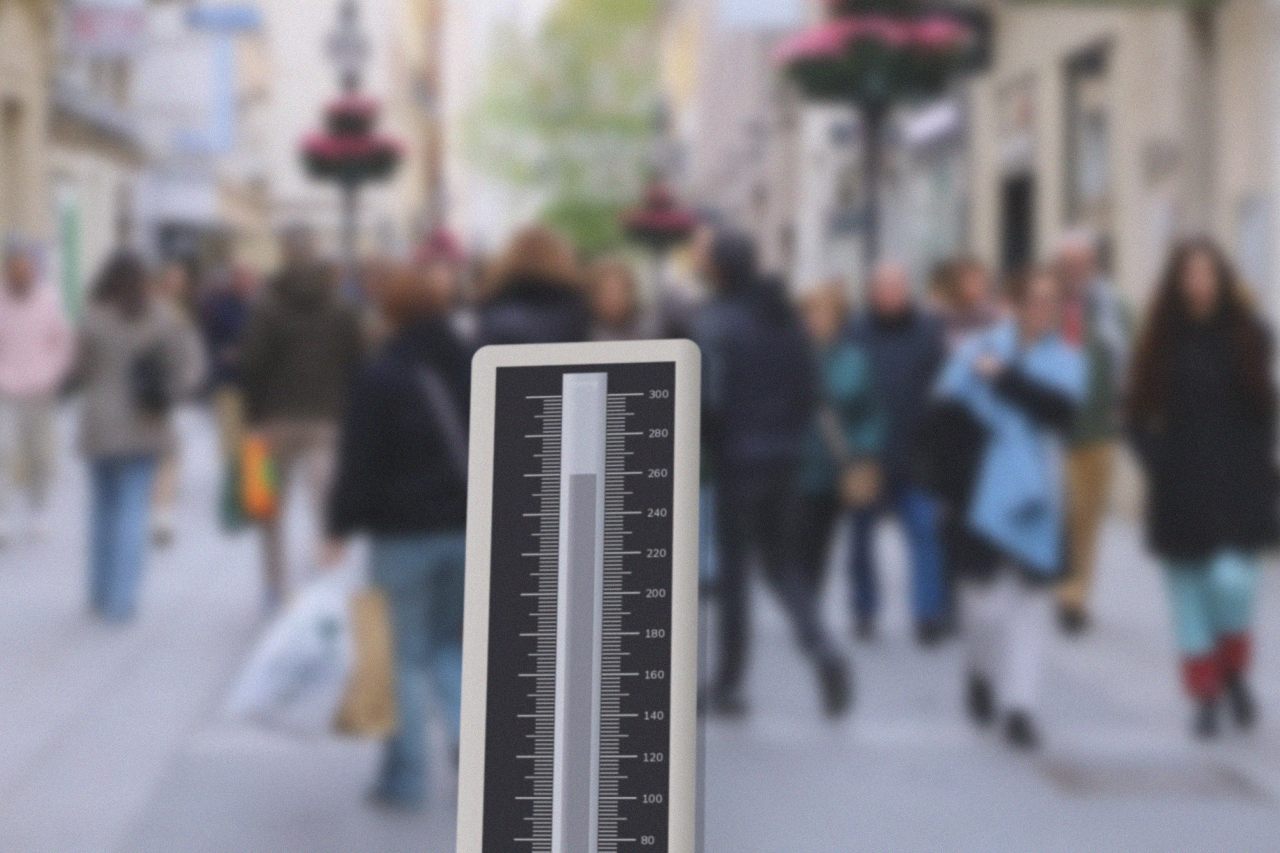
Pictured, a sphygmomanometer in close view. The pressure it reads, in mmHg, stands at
260 mmHg
